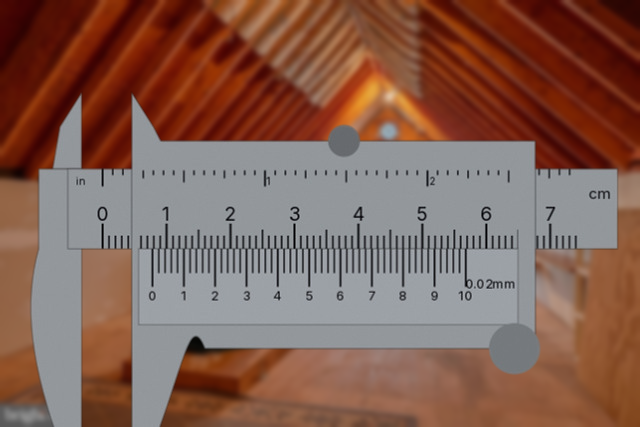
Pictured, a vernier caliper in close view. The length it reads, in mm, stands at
7.8 mm
